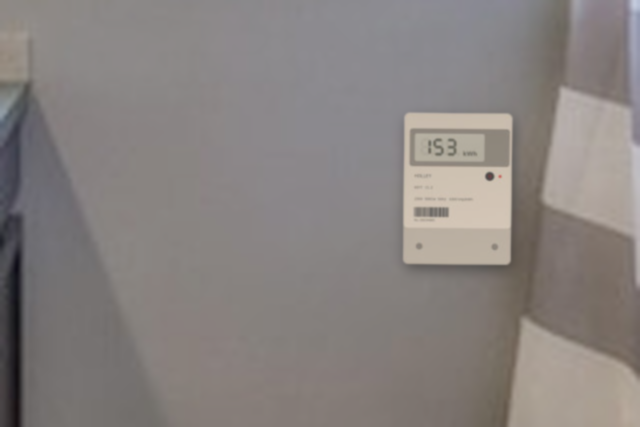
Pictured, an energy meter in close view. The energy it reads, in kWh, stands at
153 kWh
